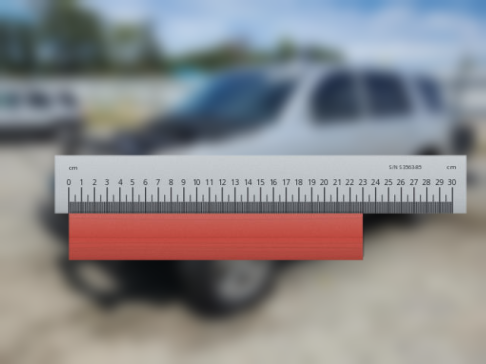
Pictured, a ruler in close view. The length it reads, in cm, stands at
23 cm
